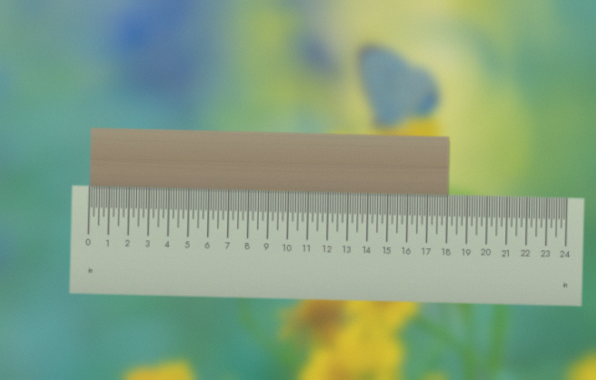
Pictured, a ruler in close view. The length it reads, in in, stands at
18 in
